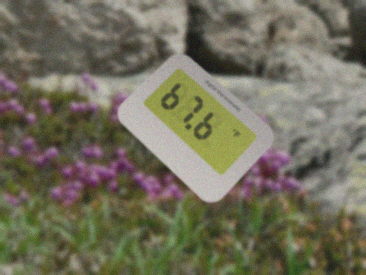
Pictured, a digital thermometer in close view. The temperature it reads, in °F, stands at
67.6 °F
